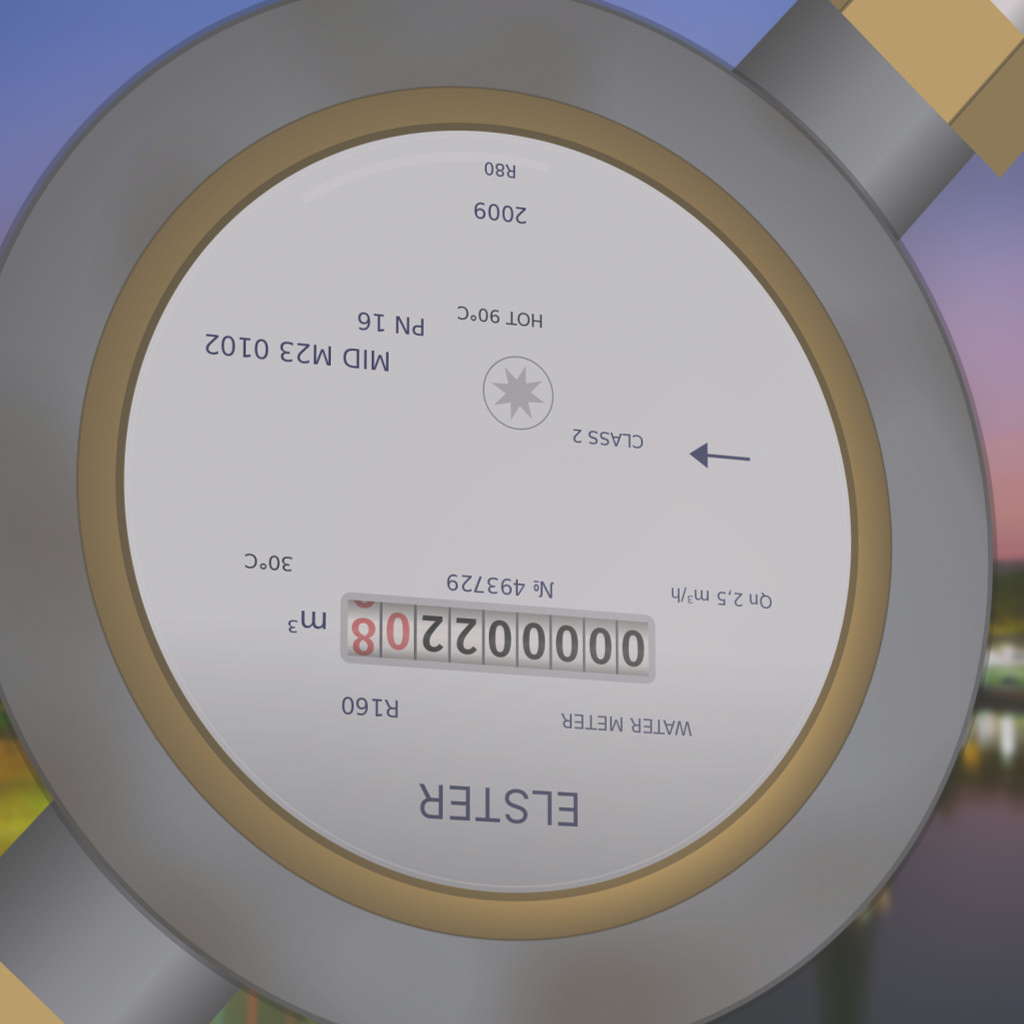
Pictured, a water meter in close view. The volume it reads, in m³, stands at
22.08 m³
